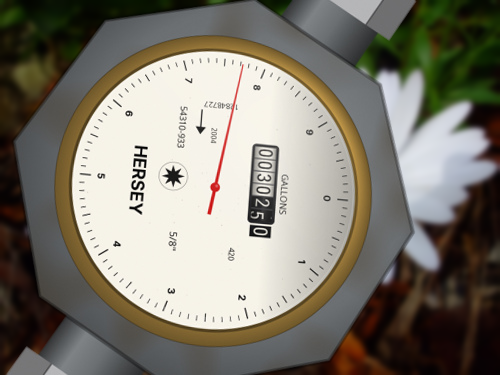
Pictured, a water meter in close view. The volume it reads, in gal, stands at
30247.7 gal
